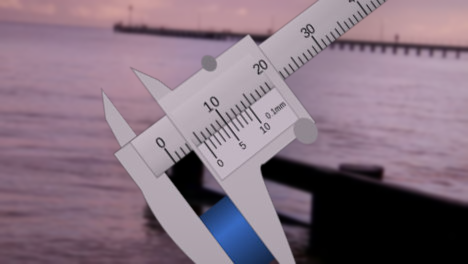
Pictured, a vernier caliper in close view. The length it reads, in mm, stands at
5.5 mm
